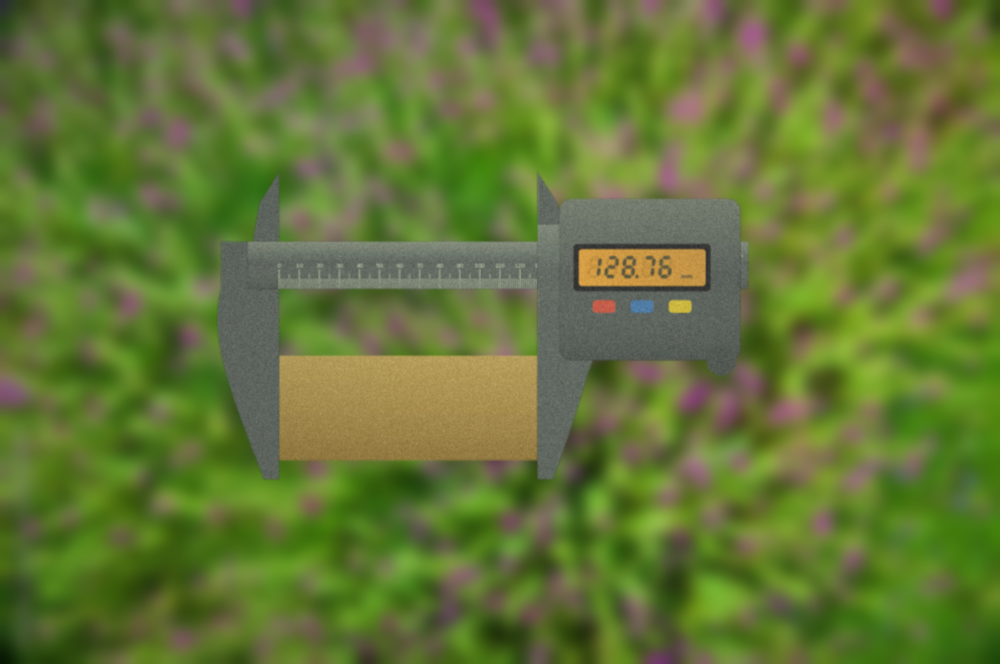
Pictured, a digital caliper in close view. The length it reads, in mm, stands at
128.76 mm
